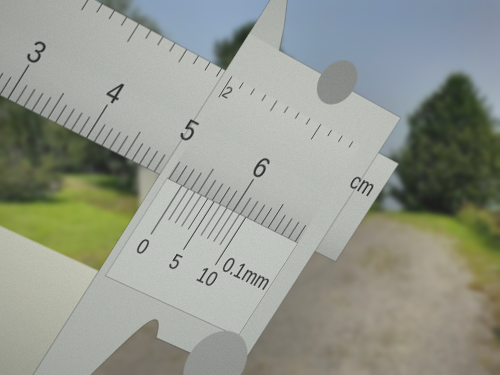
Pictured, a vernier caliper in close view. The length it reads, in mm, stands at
52.8 mm
